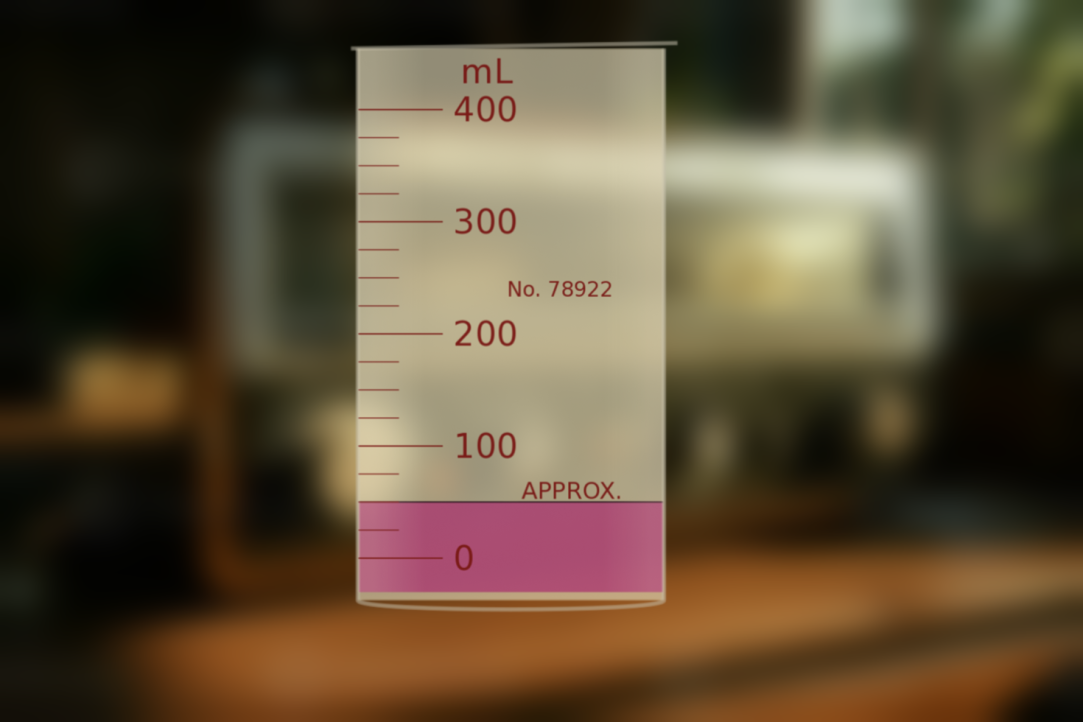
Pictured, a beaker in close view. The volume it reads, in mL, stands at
50 mL
